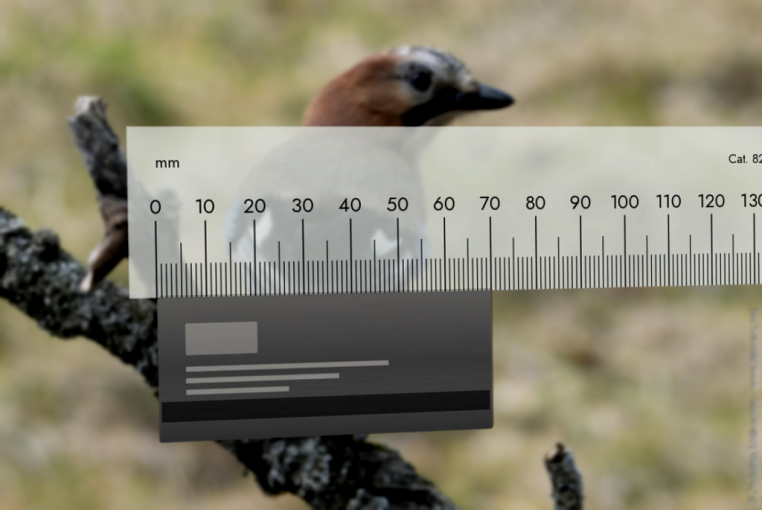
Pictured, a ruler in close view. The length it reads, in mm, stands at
70 mm
